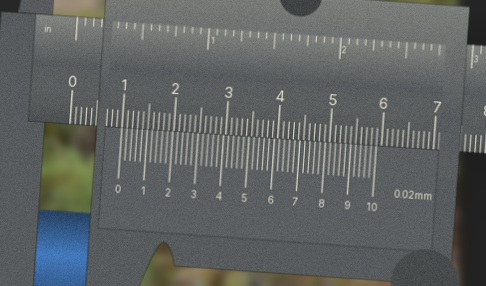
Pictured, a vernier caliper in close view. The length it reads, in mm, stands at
10.0 mm
